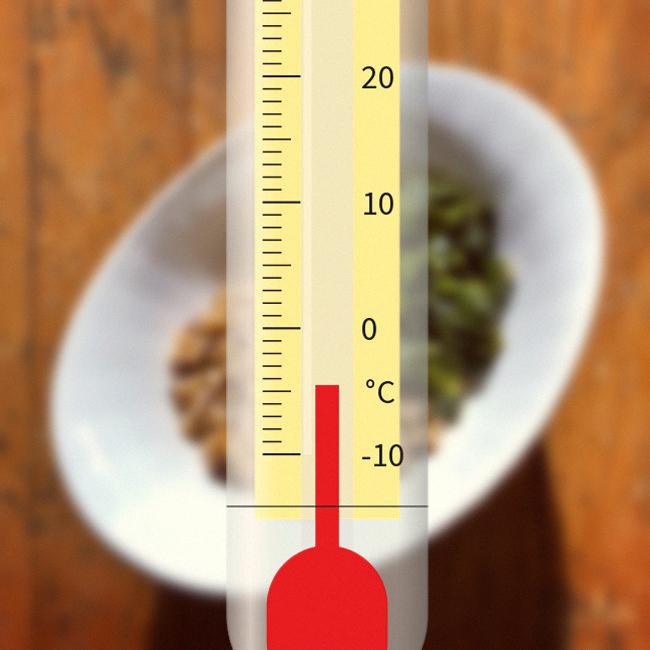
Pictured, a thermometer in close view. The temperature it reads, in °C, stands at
-4.5 °C
